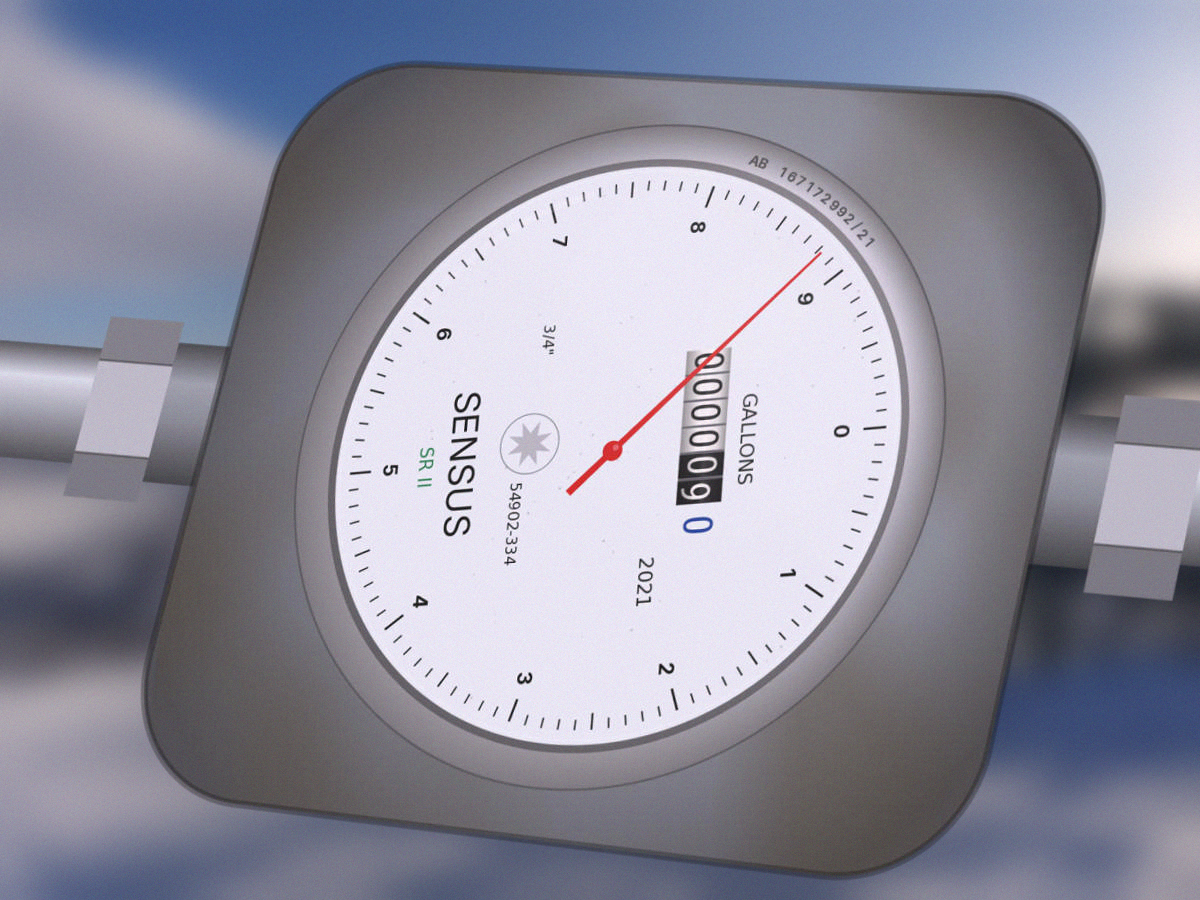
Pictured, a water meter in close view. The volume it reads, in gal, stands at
88.8 gal
